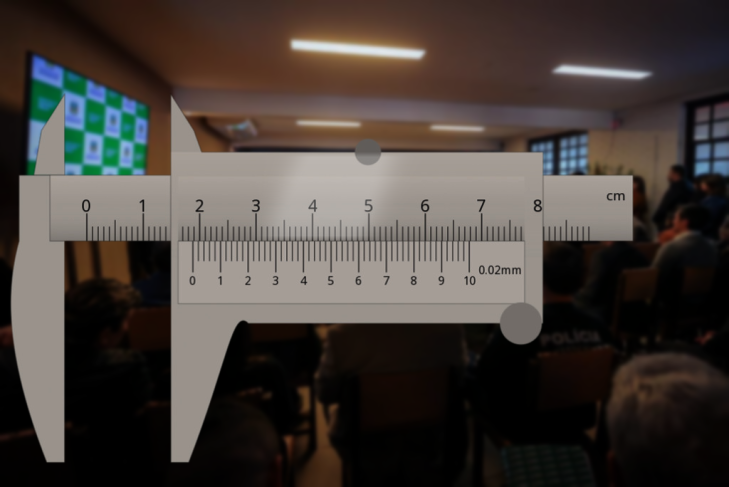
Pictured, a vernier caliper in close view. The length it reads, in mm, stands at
18.8 mm
